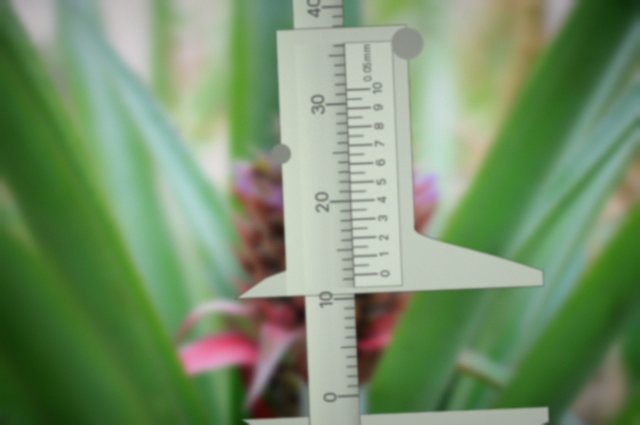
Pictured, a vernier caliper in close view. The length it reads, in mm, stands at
12.4 mm
